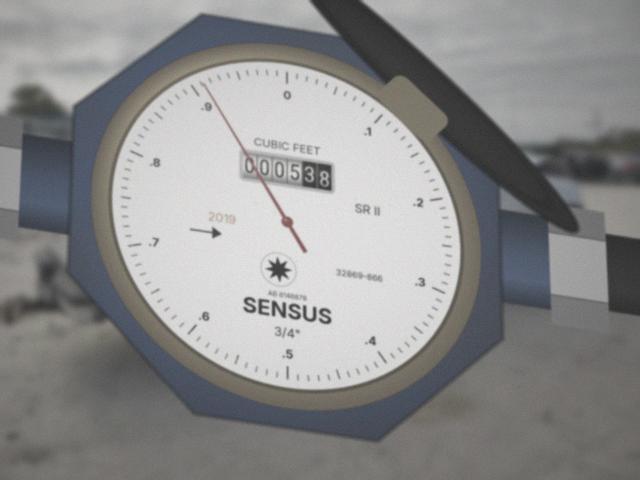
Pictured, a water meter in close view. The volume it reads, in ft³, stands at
537.91 ft³
